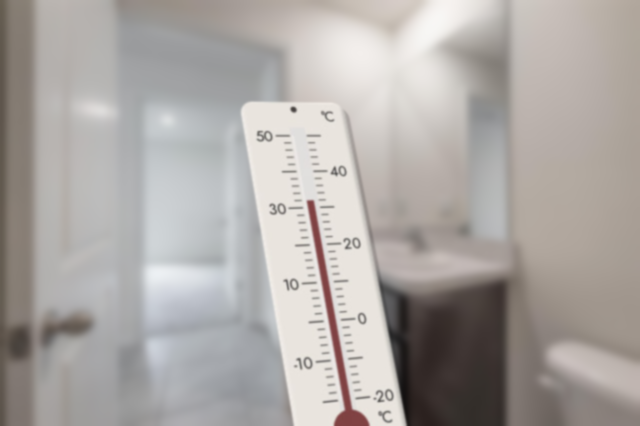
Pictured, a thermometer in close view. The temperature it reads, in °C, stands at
32 °C
